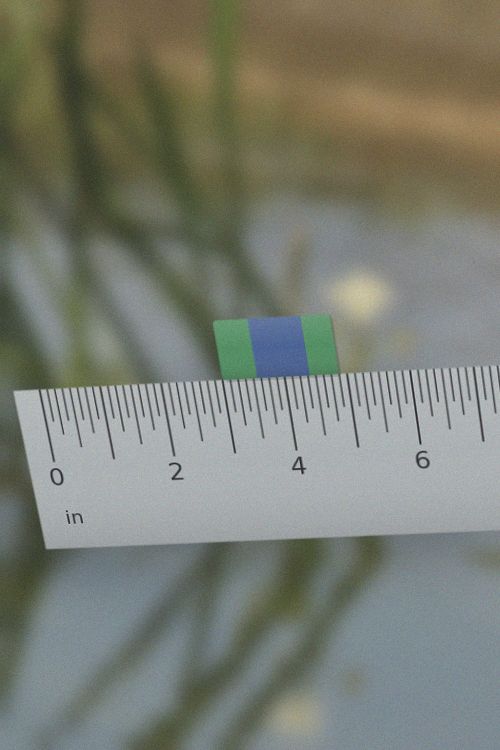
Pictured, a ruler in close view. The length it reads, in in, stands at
1.875 in
